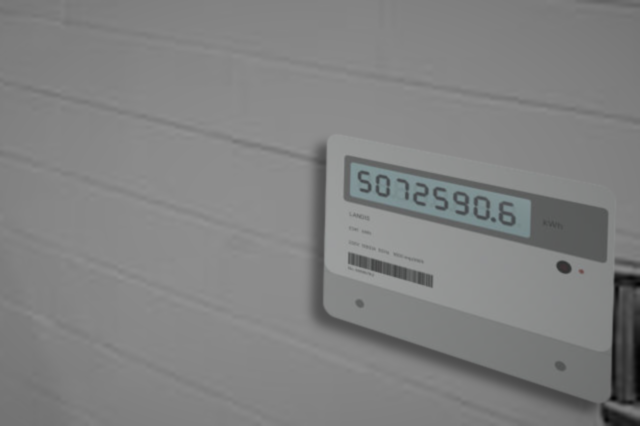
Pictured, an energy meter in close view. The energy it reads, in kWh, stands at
5072590.6 kWh
